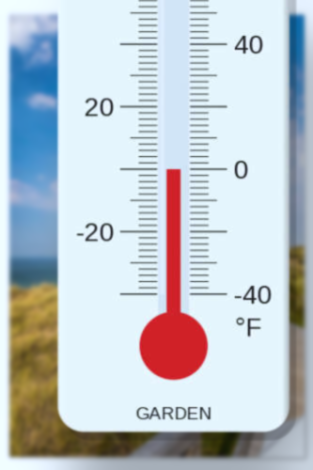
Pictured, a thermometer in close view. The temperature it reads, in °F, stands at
0 °F
